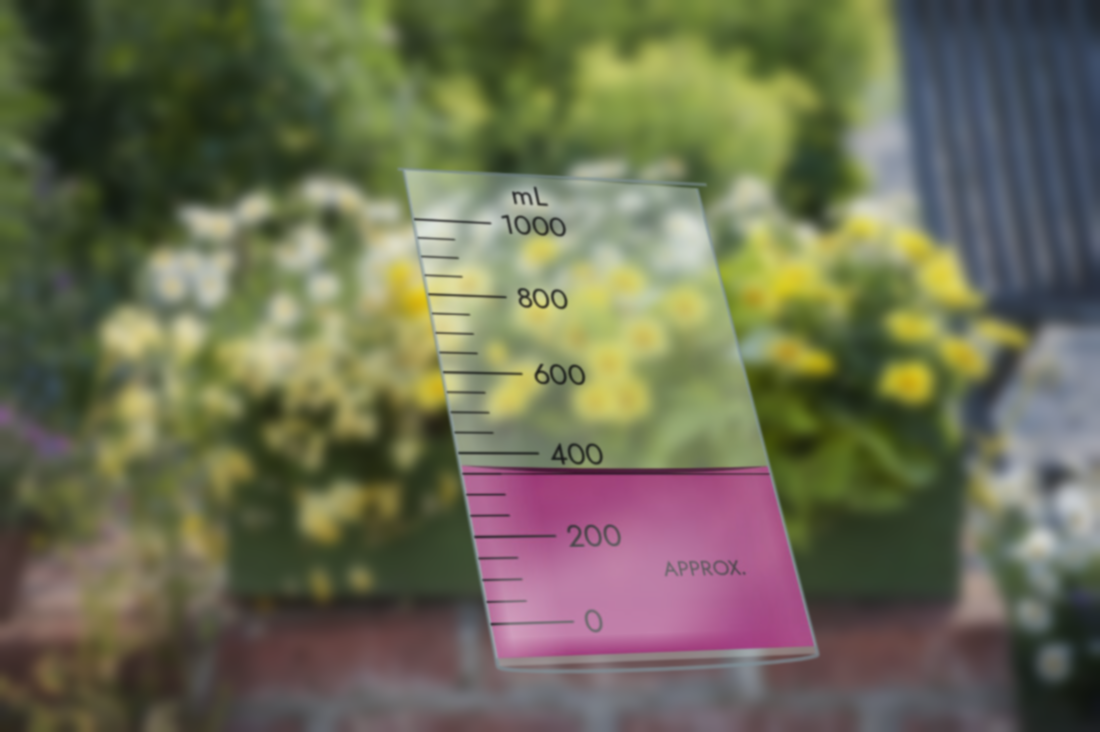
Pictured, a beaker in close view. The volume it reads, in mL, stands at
350 mL
